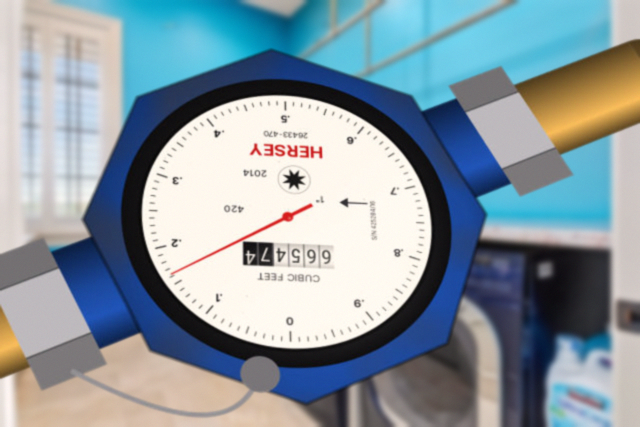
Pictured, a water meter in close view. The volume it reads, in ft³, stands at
665474.16 ft³
